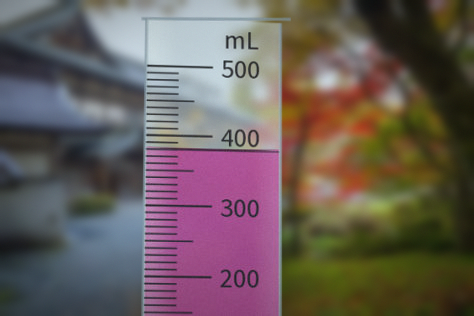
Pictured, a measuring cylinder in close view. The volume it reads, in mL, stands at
380 mL
